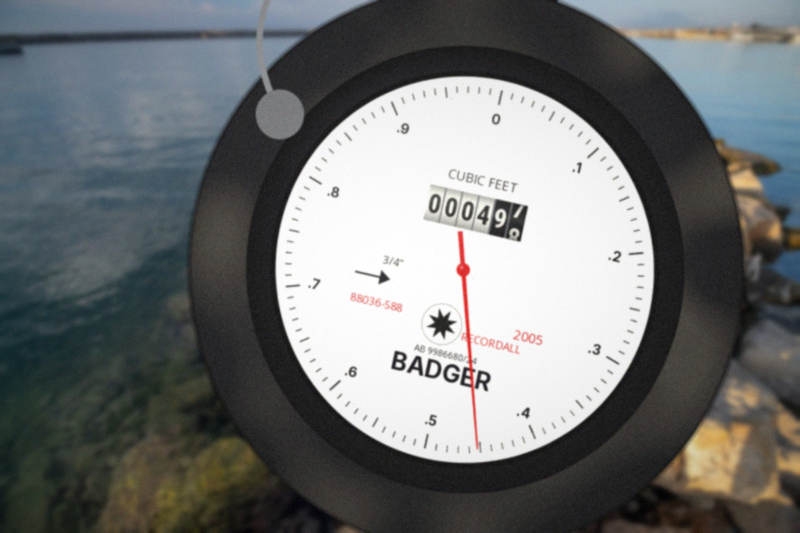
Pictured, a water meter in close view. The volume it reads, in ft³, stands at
497.45 ft³
